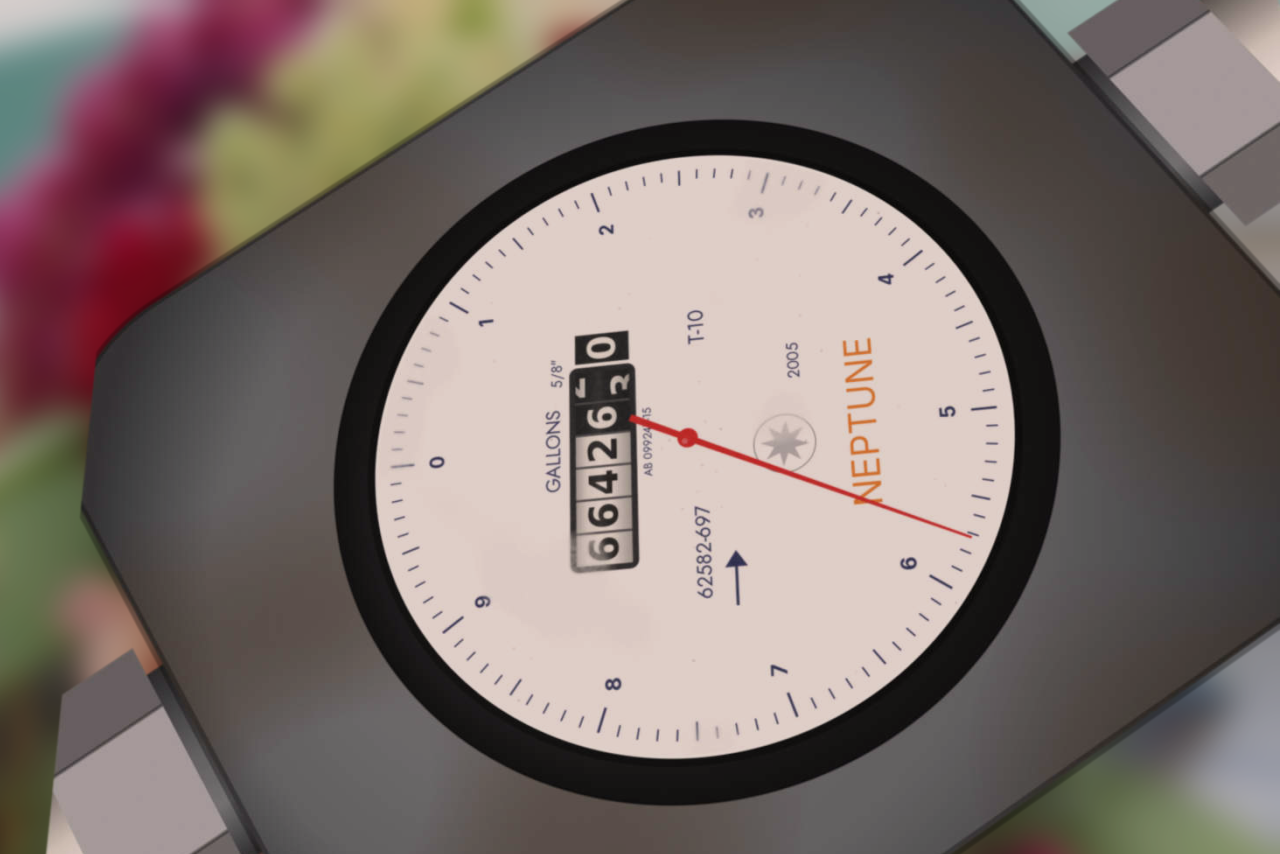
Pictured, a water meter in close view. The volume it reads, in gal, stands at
6642625.7 gal
